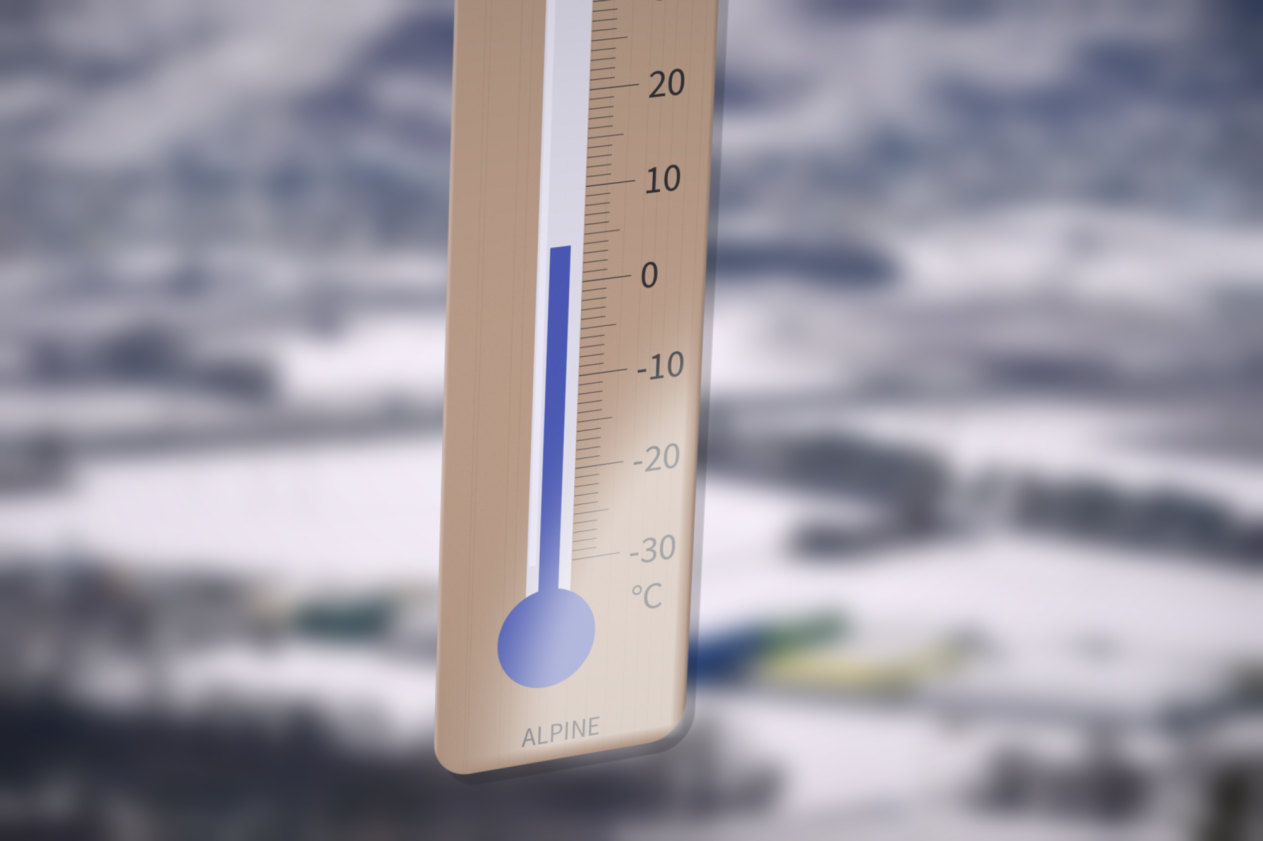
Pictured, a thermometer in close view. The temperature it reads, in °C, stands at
4 °C
